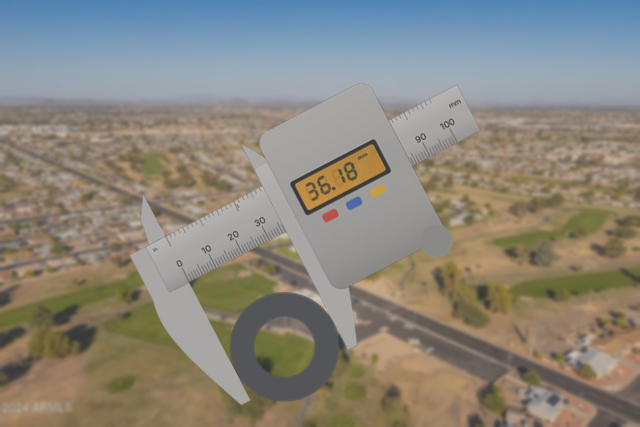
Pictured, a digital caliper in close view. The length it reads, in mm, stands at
36.18 mm
